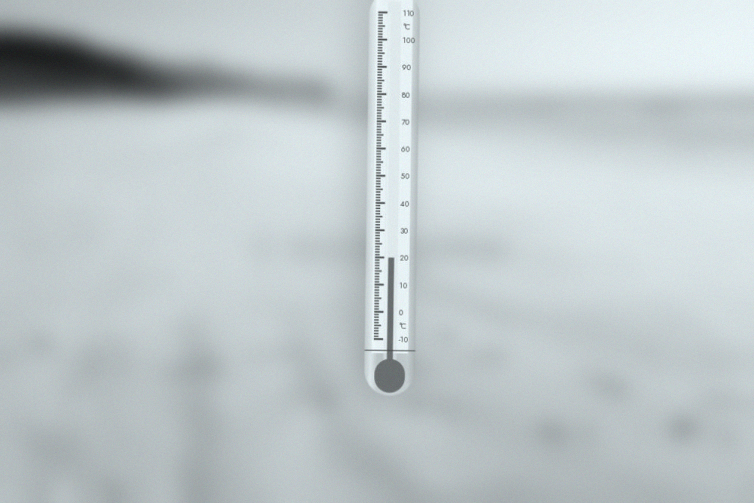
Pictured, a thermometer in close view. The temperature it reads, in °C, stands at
20 °C
